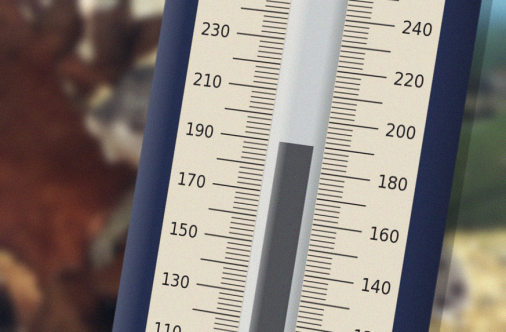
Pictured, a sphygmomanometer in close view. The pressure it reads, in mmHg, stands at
190 mmHg
